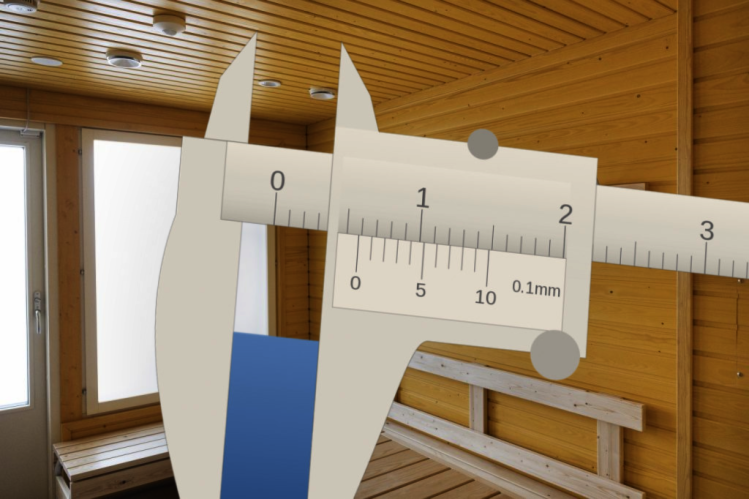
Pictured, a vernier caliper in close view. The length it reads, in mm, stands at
5.8 mm
